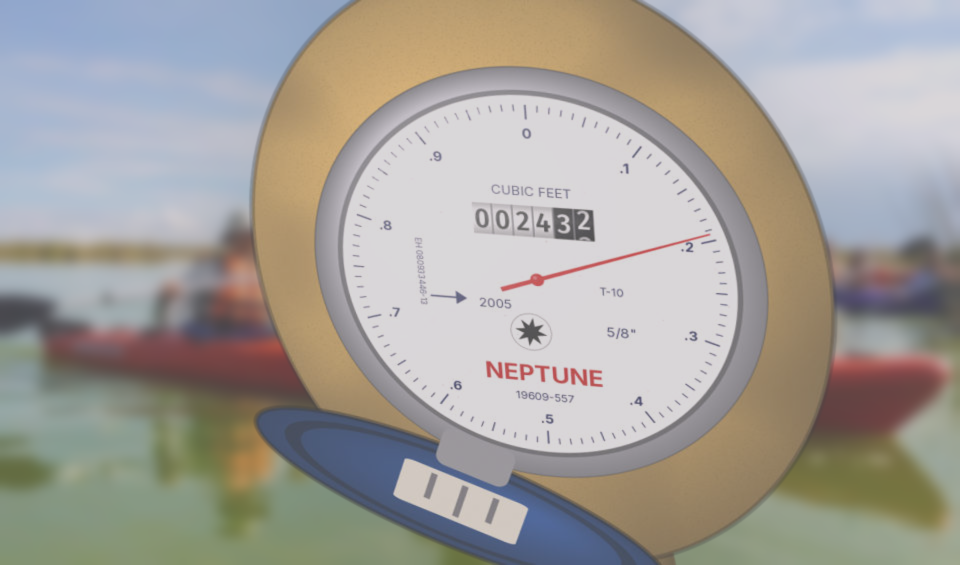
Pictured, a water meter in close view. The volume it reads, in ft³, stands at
2432.19 ft³
